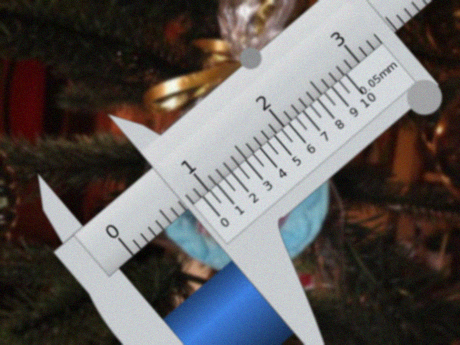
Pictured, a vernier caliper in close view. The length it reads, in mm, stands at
9.2 mm
